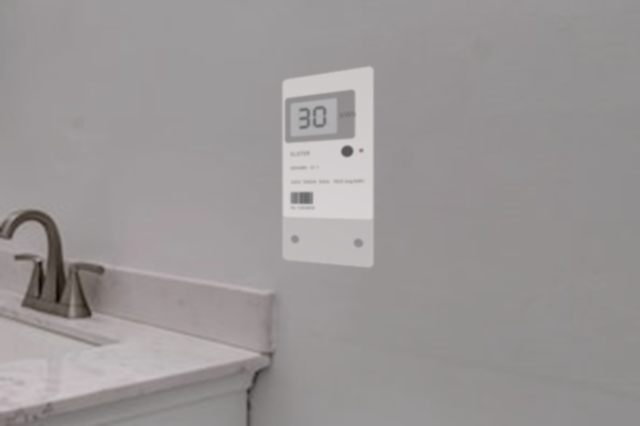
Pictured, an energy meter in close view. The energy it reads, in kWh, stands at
30 kWh
